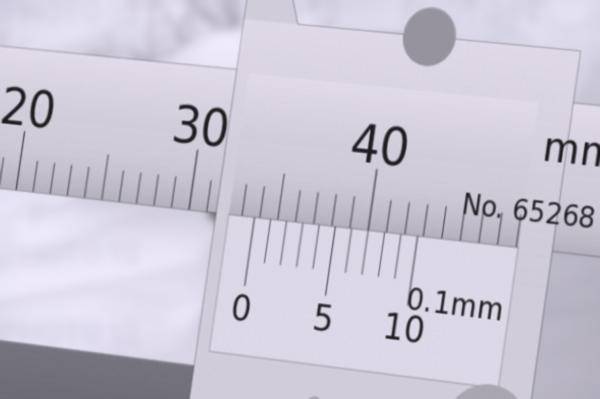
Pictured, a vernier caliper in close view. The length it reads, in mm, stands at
33.7 mm
